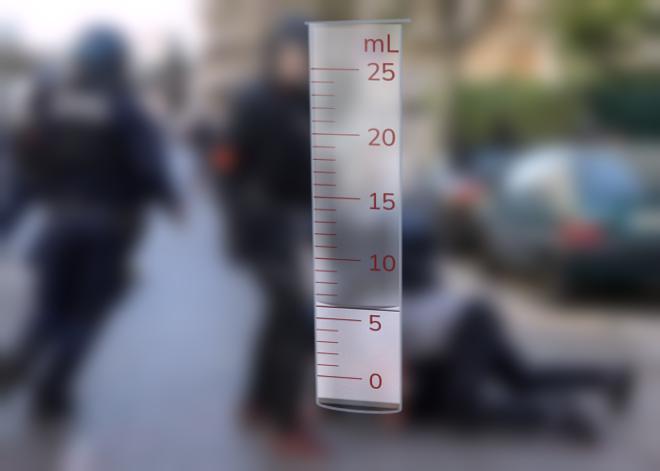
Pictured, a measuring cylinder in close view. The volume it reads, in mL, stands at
6 mL
